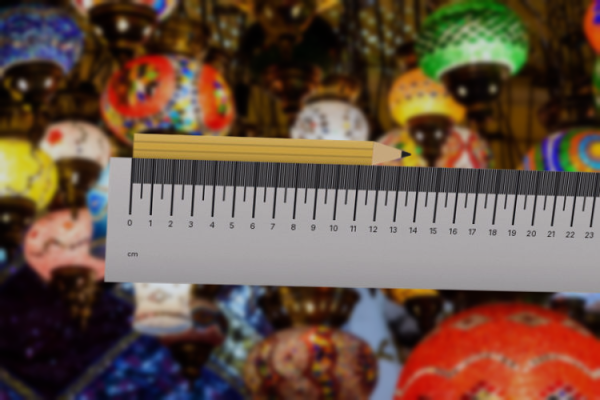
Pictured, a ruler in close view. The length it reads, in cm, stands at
13.5 cm
